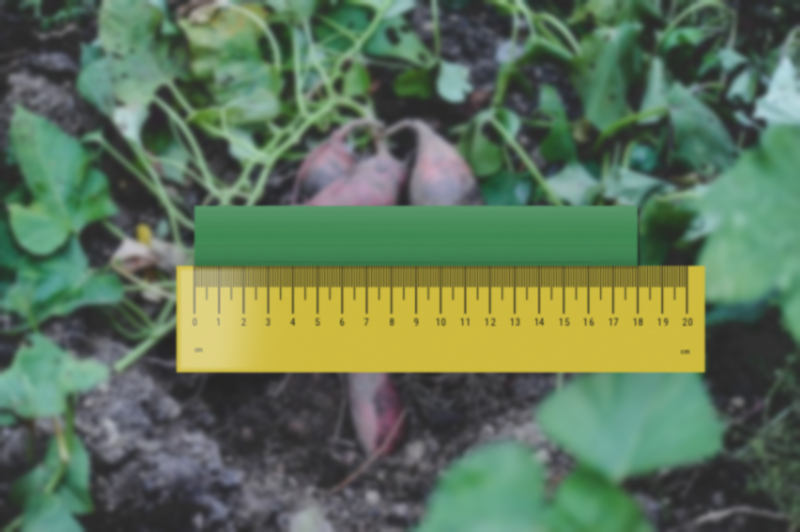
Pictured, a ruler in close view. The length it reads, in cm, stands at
18 cm
